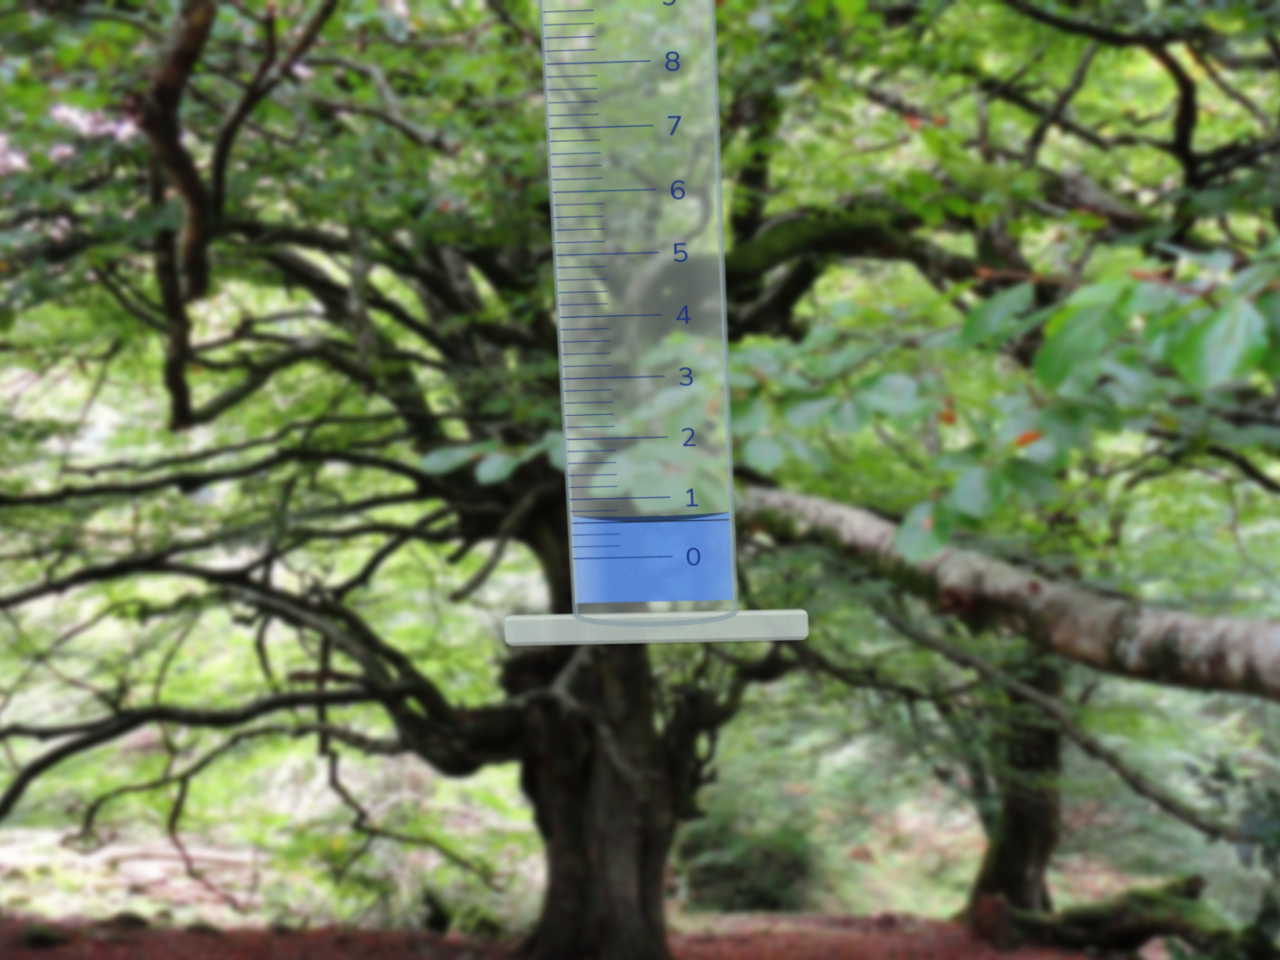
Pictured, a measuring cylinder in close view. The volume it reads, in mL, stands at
0.6 mL
